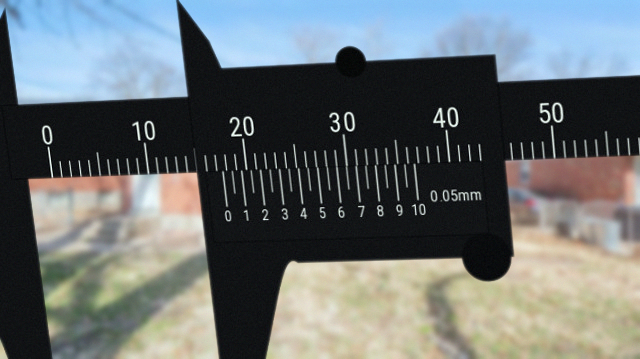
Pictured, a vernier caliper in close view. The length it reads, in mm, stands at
17.6 mm
